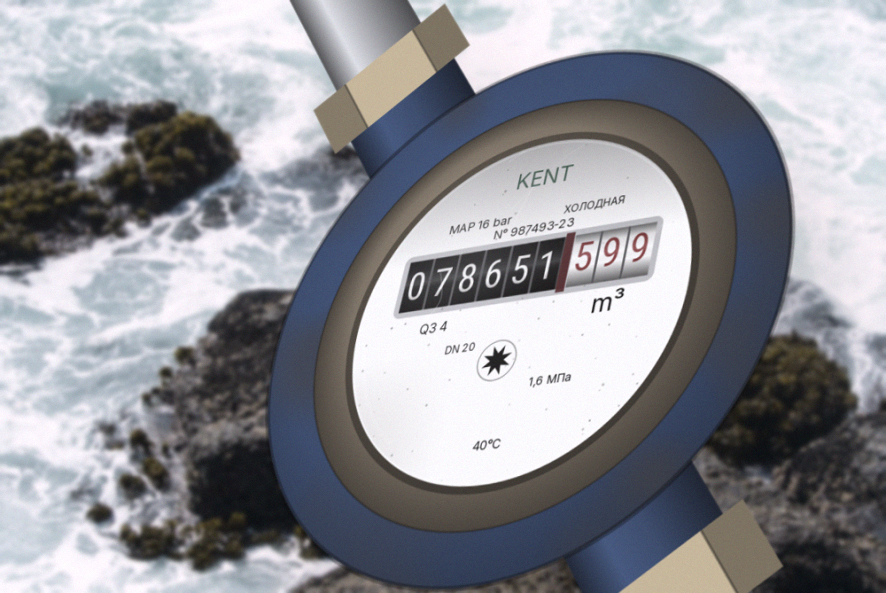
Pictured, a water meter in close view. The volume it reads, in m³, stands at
78651.599 m³
